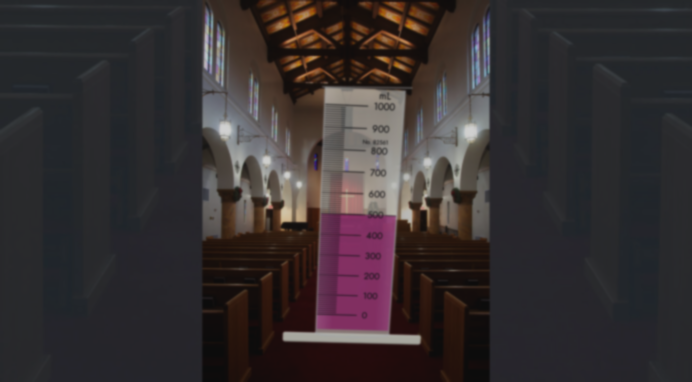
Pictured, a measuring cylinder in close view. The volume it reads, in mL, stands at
500 mL
